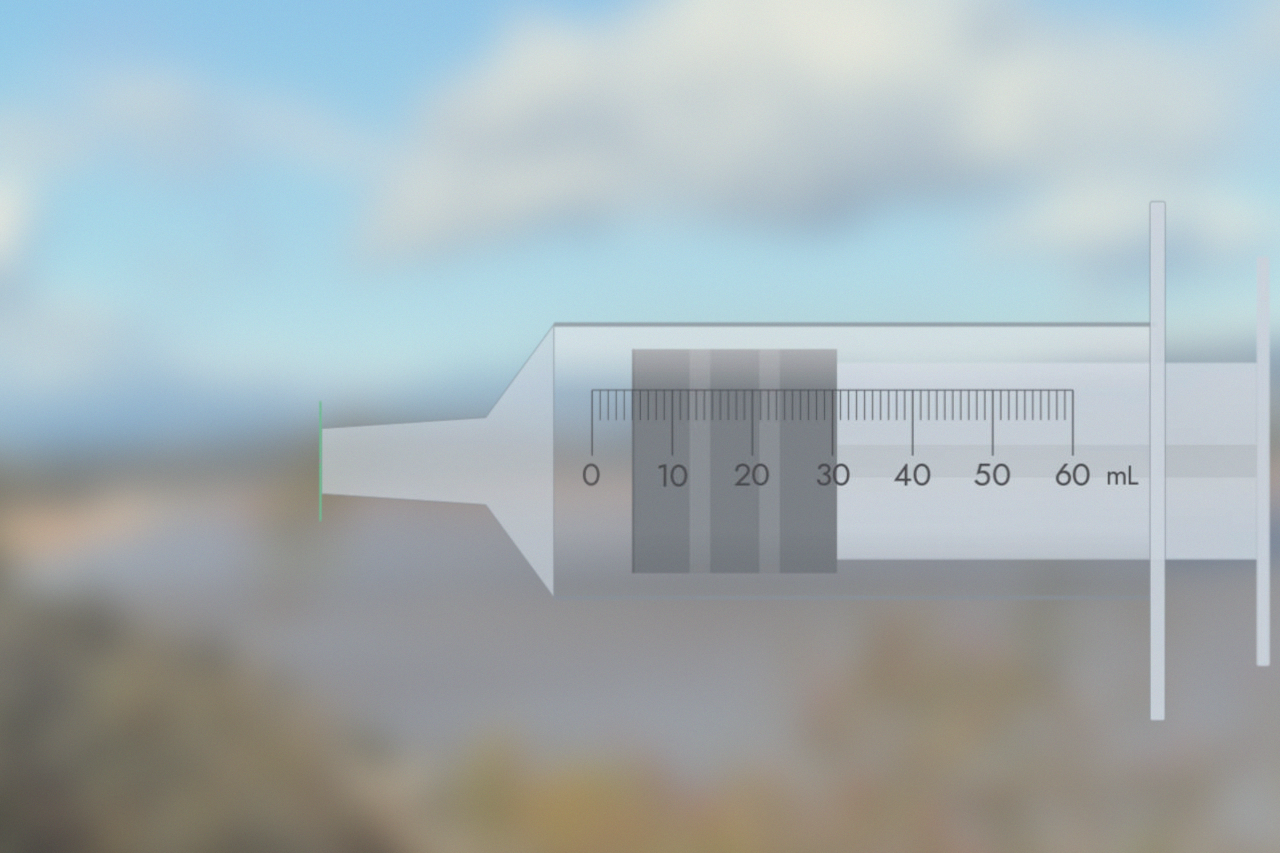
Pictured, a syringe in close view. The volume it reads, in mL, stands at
5 mL
